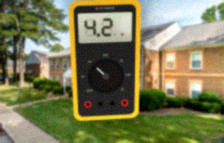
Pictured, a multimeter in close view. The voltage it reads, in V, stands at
4.2 V
